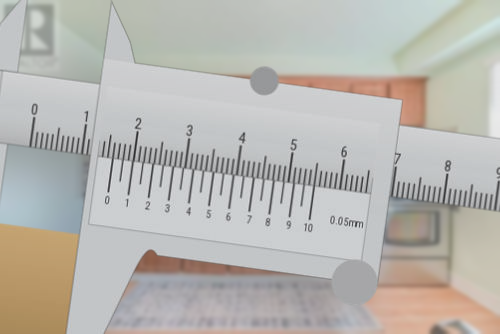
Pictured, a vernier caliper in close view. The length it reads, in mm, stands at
16.0 mm
